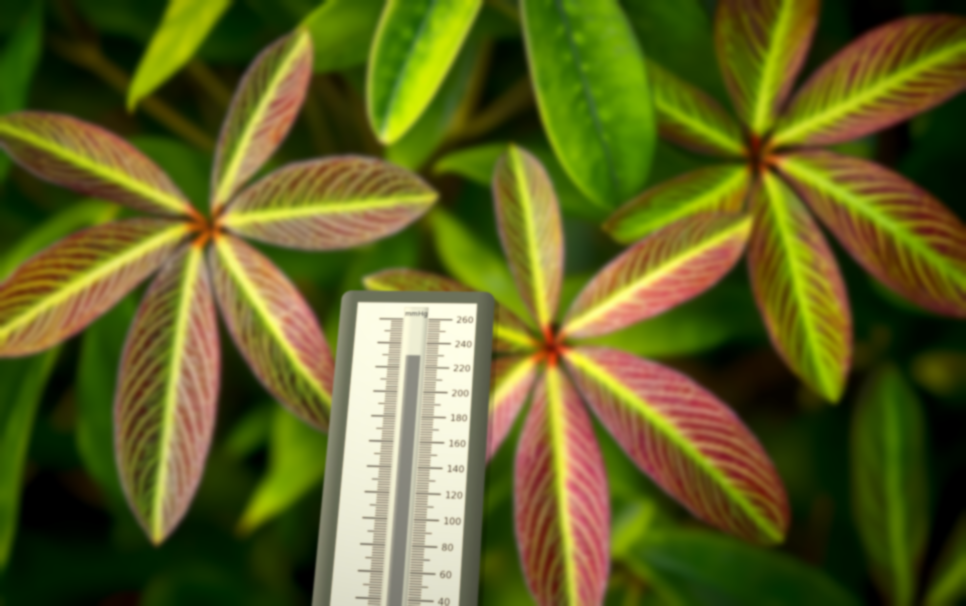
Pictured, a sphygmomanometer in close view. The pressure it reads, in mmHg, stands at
230 mmHg
